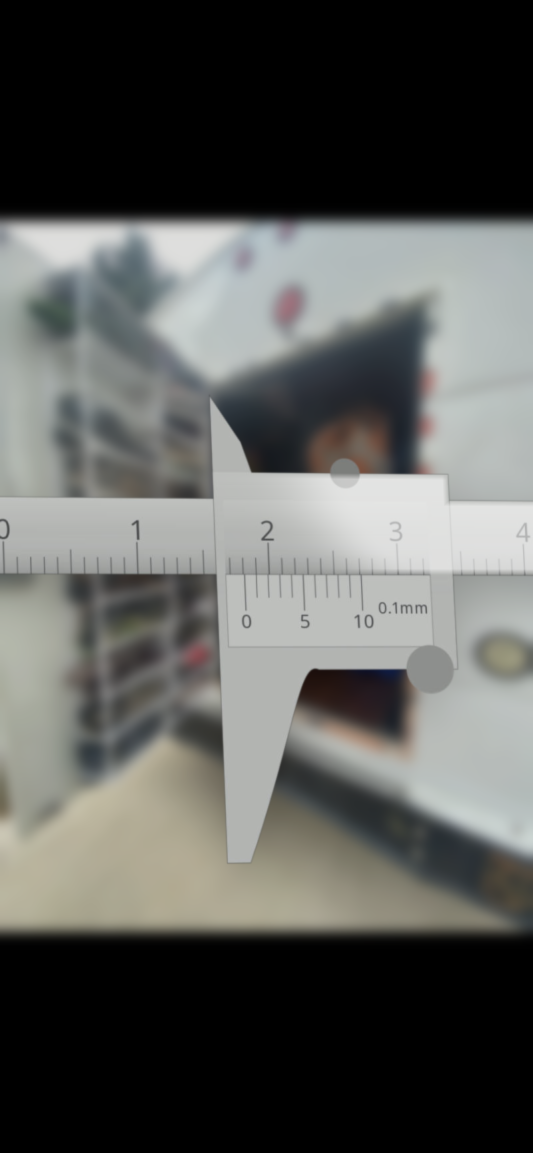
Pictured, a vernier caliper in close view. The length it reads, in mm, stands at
18.1 mm
